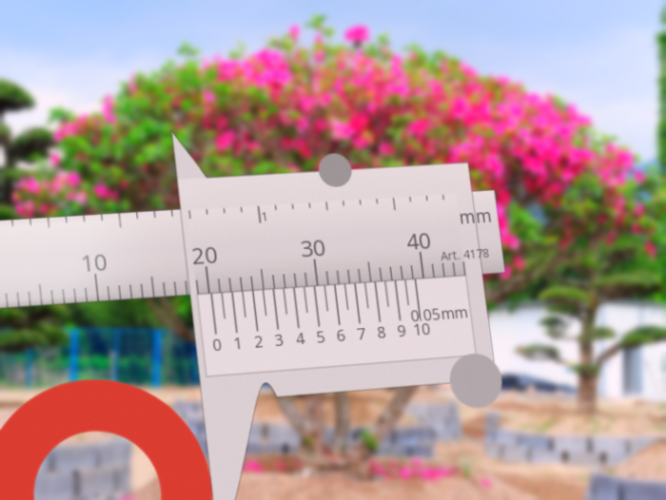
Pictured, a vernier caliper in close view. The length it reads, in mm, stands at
20.2 mm
